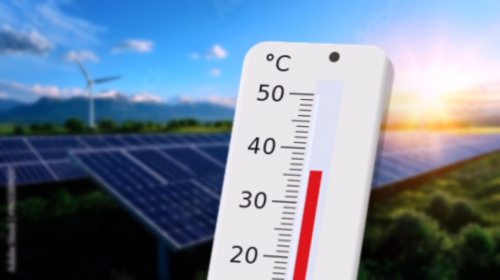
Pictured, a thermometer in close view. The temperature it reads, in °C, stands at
36 °C
